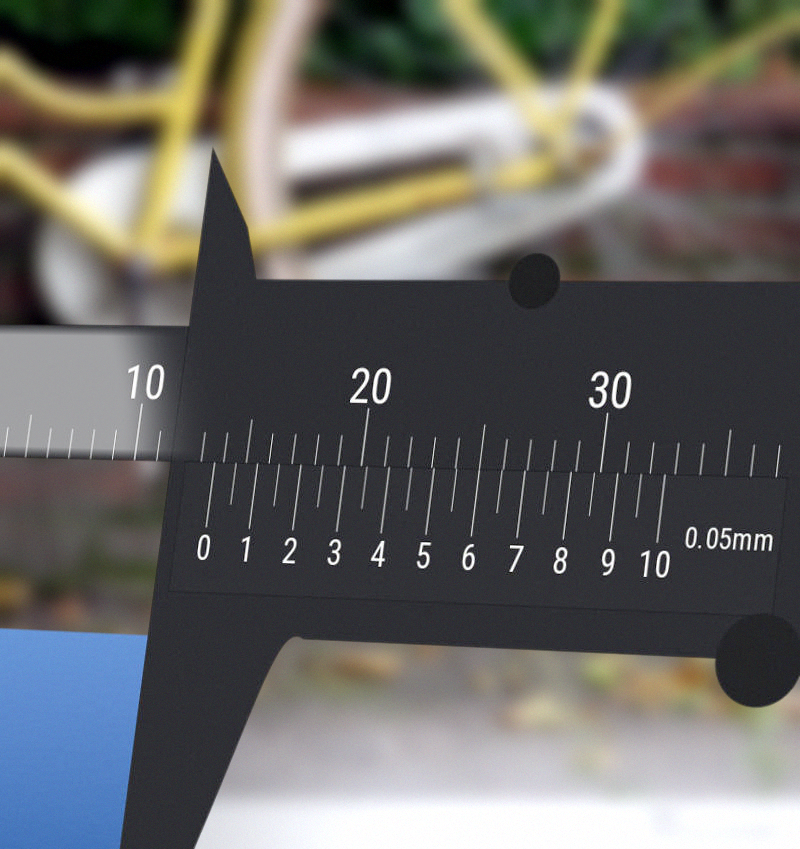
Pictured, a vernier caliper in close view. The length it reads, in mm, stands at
13.6 mm
